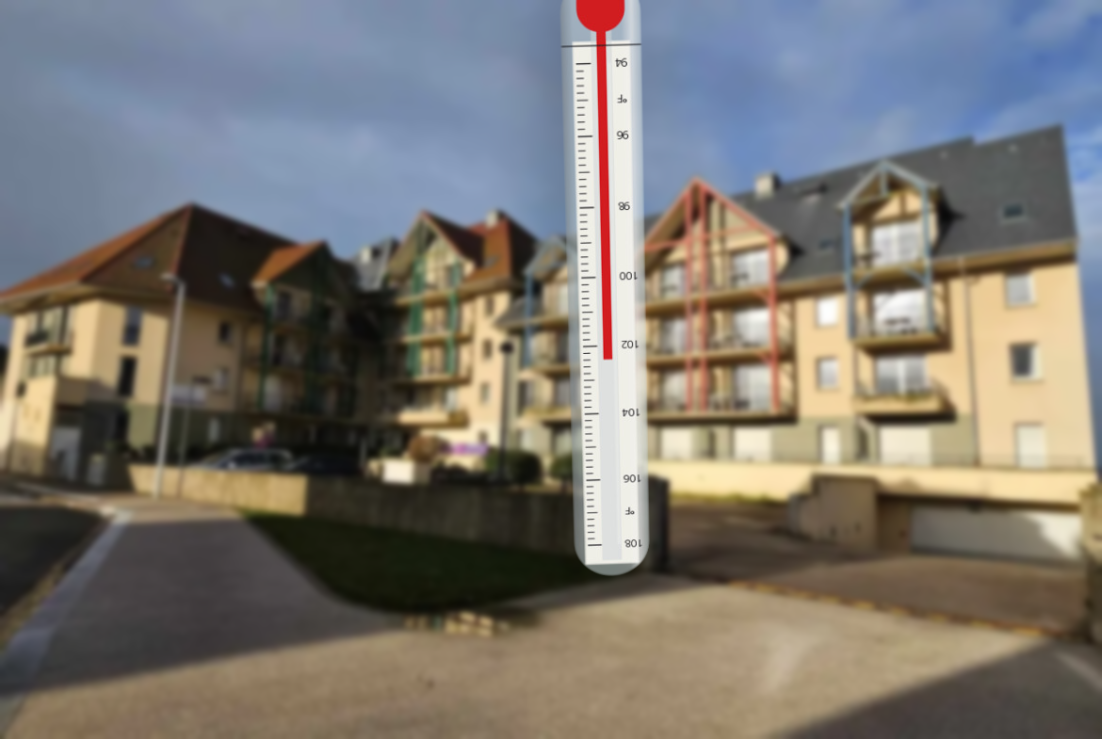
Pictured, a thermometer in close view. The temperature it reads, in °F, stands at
102.4 °F
